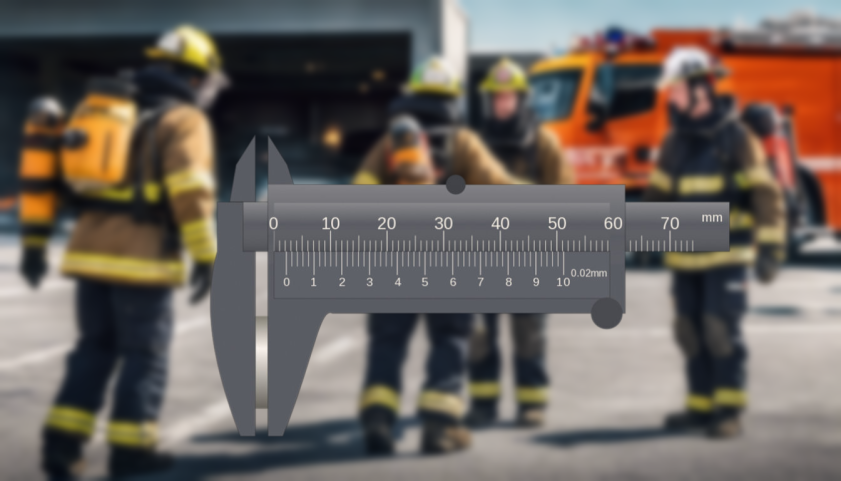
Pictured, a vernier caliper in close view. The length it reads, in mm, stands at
2.2 mm
